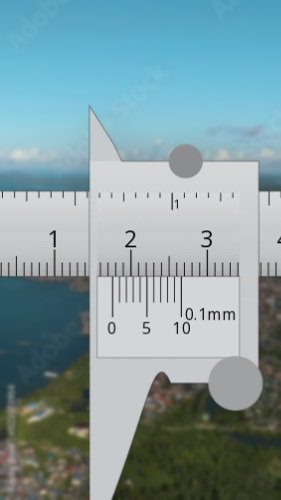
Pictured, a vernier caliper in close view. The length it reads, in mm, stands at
17.6 mm
